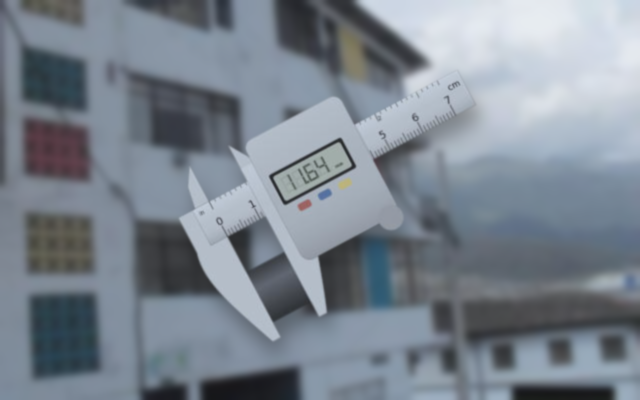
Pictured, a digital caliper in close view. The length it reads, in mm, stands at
11.64 mm
